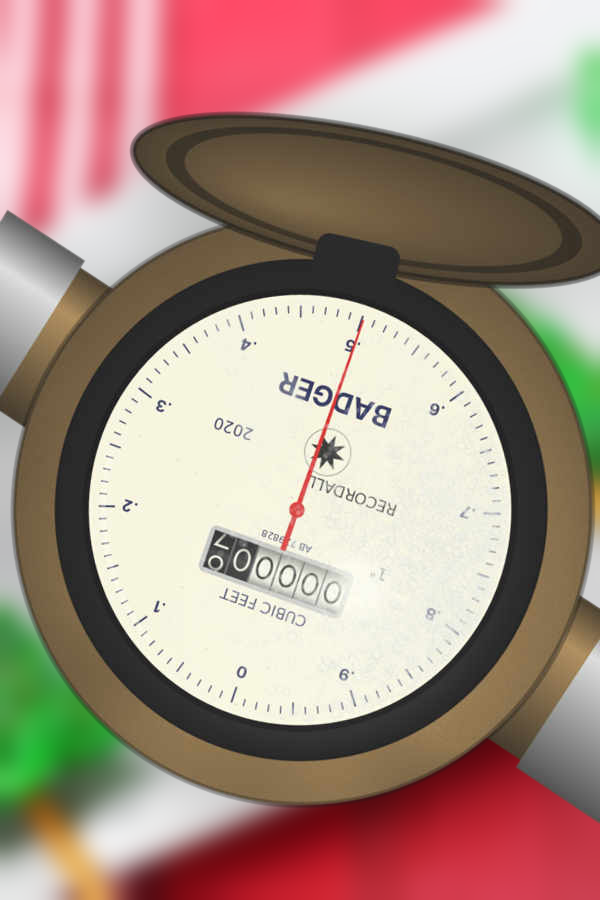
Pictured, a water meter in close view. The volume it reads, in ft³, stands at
6.50 ft³
